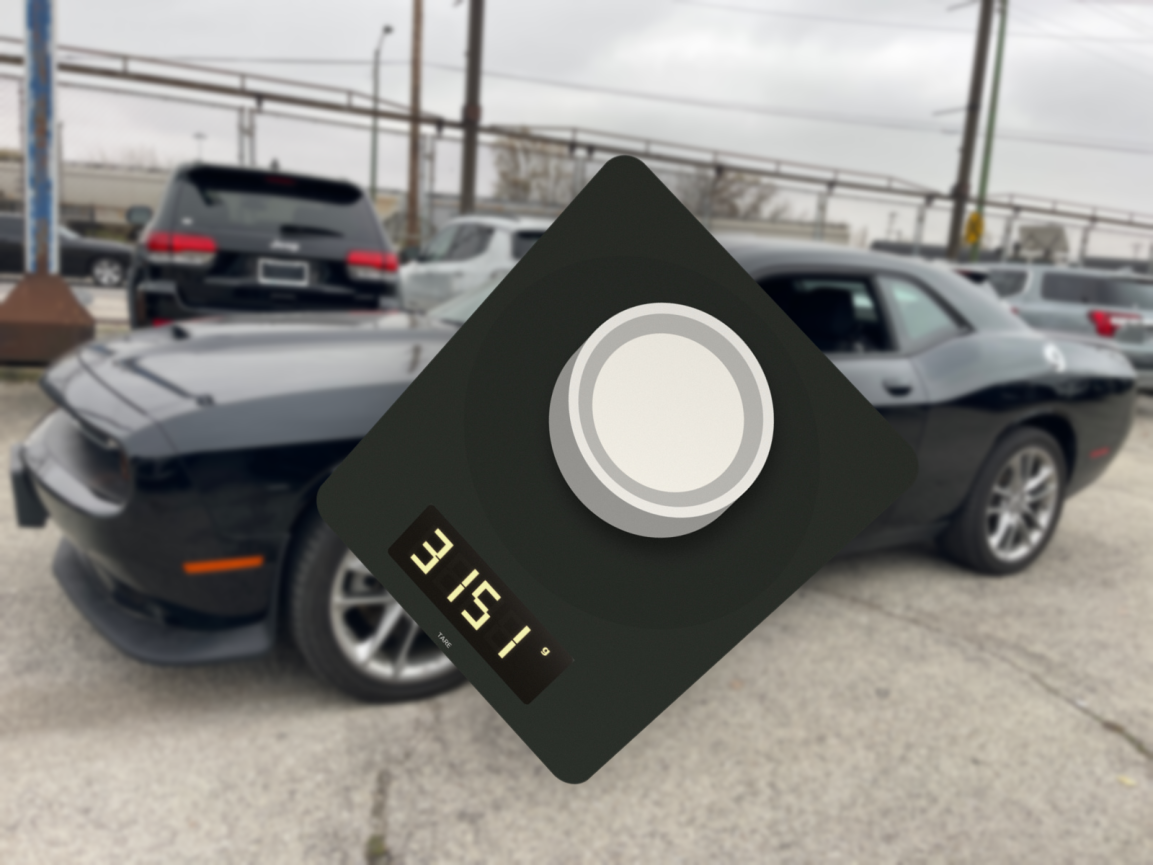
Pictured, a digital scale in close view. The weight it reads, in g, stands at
3151 g
